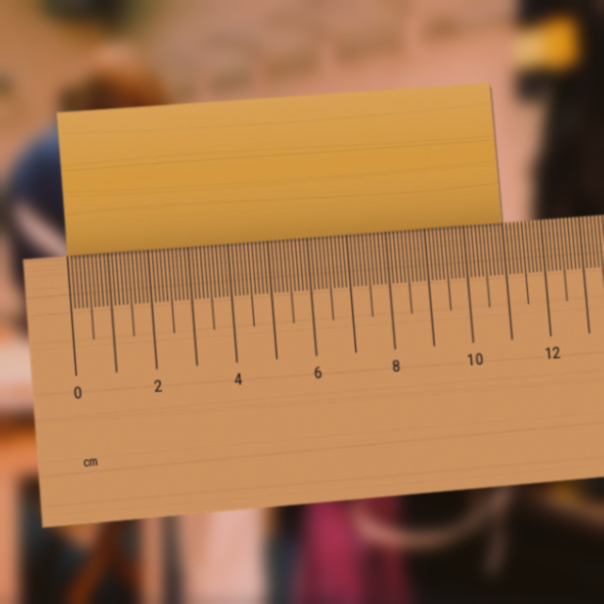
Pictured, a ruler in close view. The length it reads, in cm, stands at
11 cm
